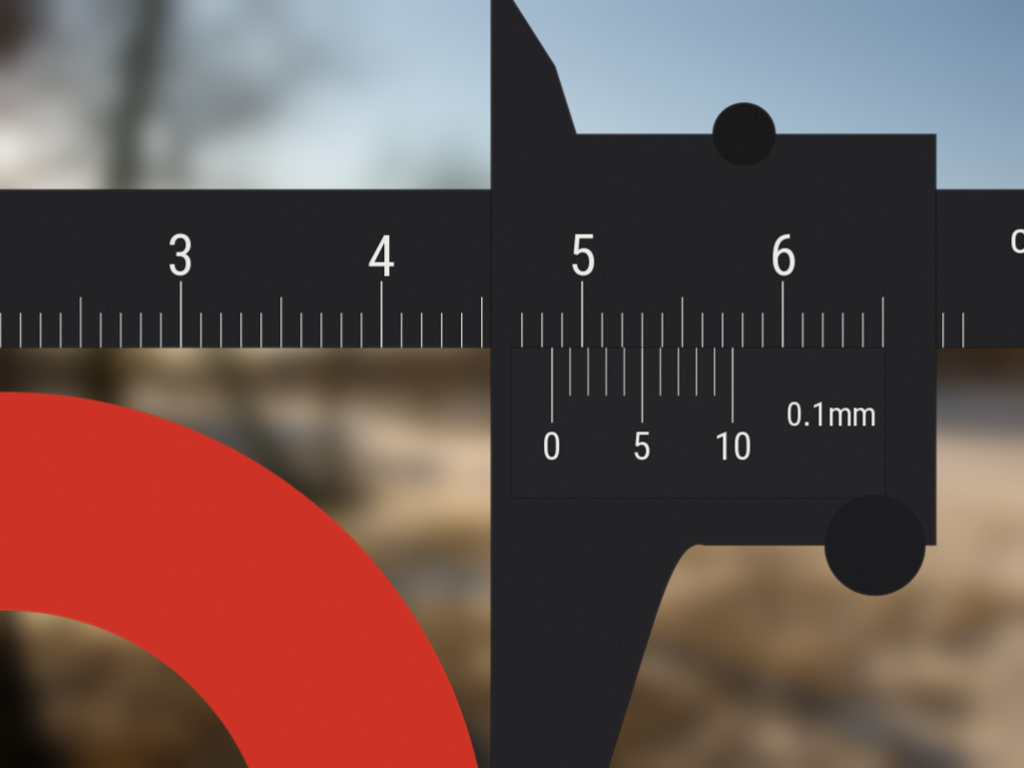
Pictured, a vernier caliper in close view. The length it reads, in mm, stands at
48.5 mm
